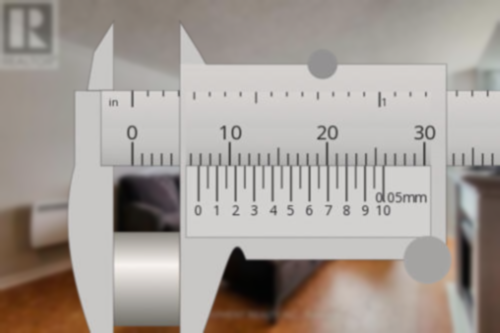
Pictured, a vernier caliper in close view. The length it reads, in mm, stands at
6.8 mm
